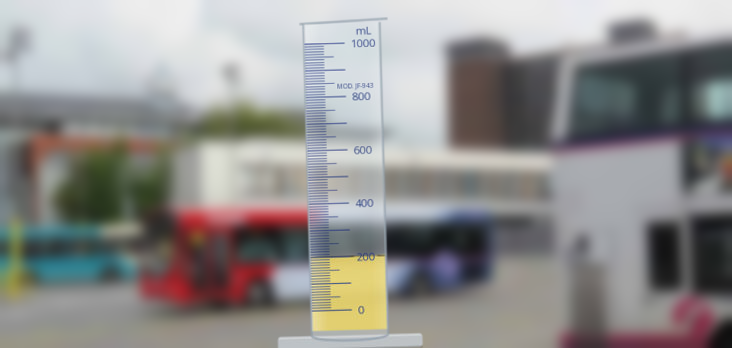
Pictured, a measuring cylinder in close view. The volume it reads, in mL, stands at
200 mL
